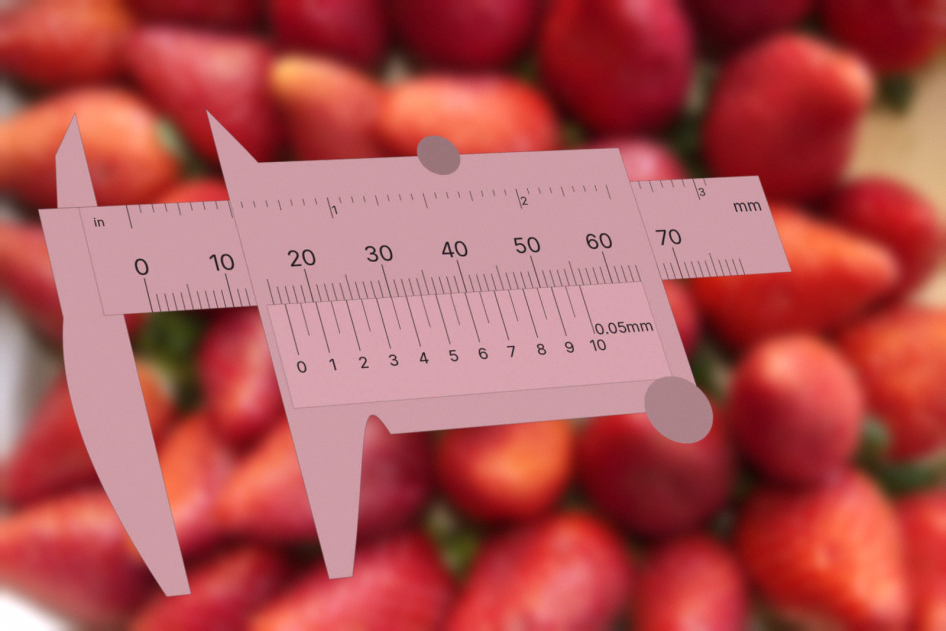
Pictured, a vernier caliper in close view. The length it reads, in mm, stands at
16.4 mm
